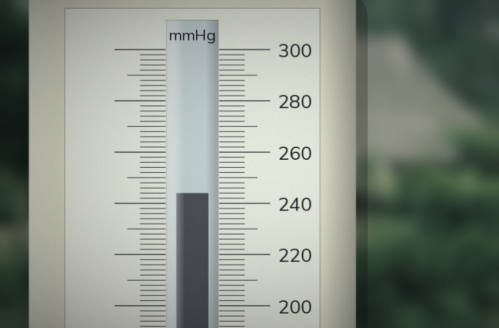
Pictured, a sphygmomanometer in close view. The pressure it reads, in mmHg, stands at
244 mmHg
